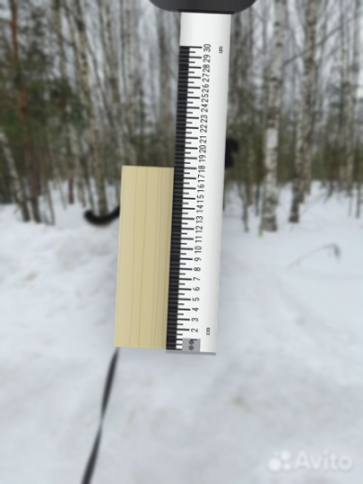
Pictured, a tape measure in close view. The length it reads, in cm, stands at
18 cm
